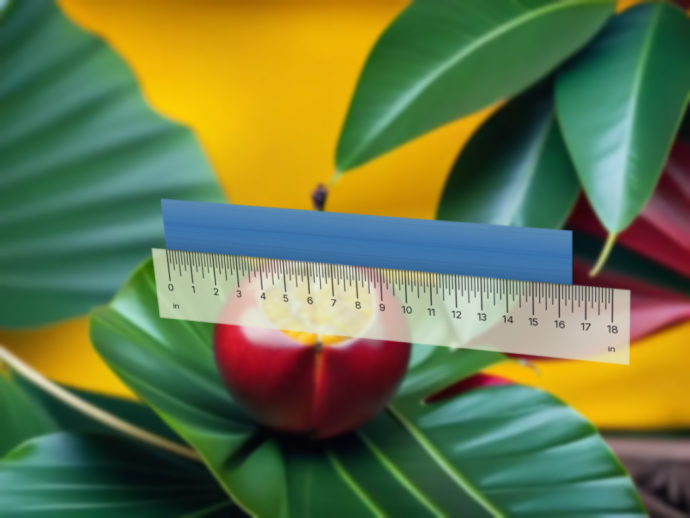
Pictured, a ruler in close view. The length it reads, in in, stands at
16.5 in
